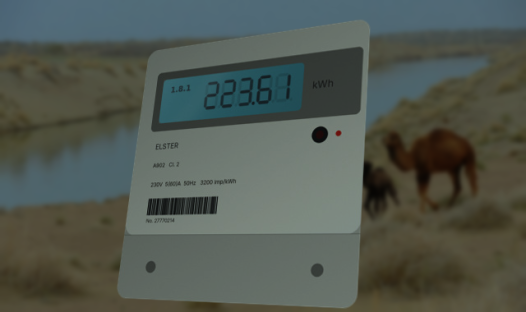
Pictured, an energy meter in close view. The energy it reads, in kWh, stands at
223.61 kWh
